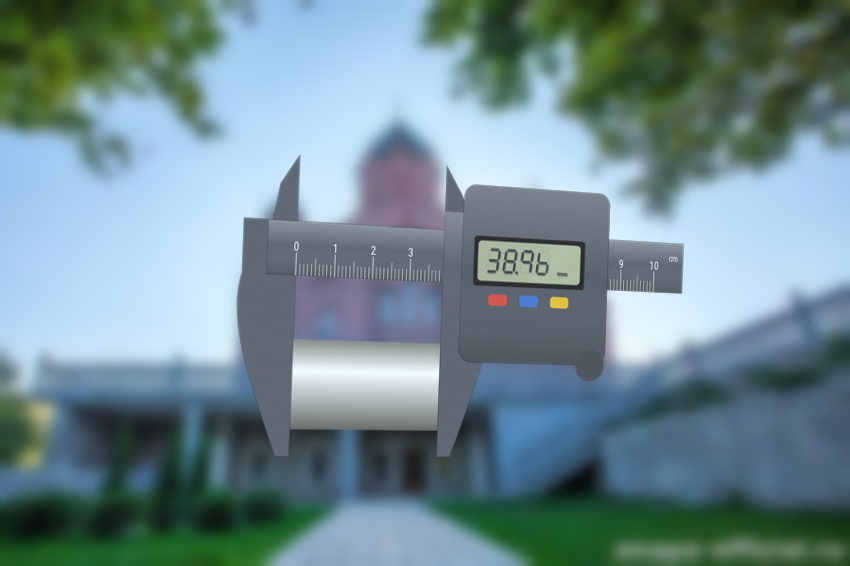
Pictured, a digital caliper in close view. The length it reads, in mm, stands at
38.96 mm
